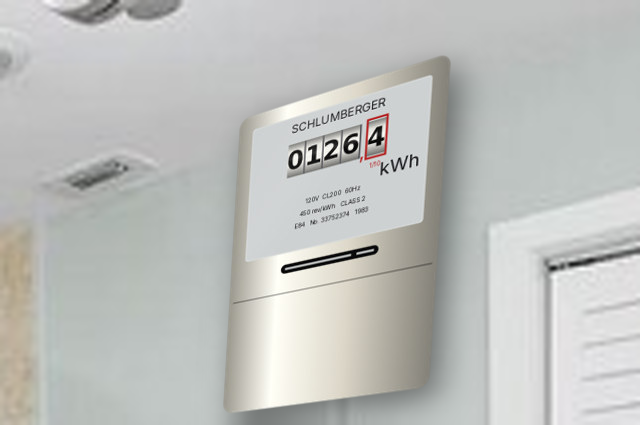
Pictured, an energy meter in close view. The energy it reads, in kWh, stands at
126.4 kWh
